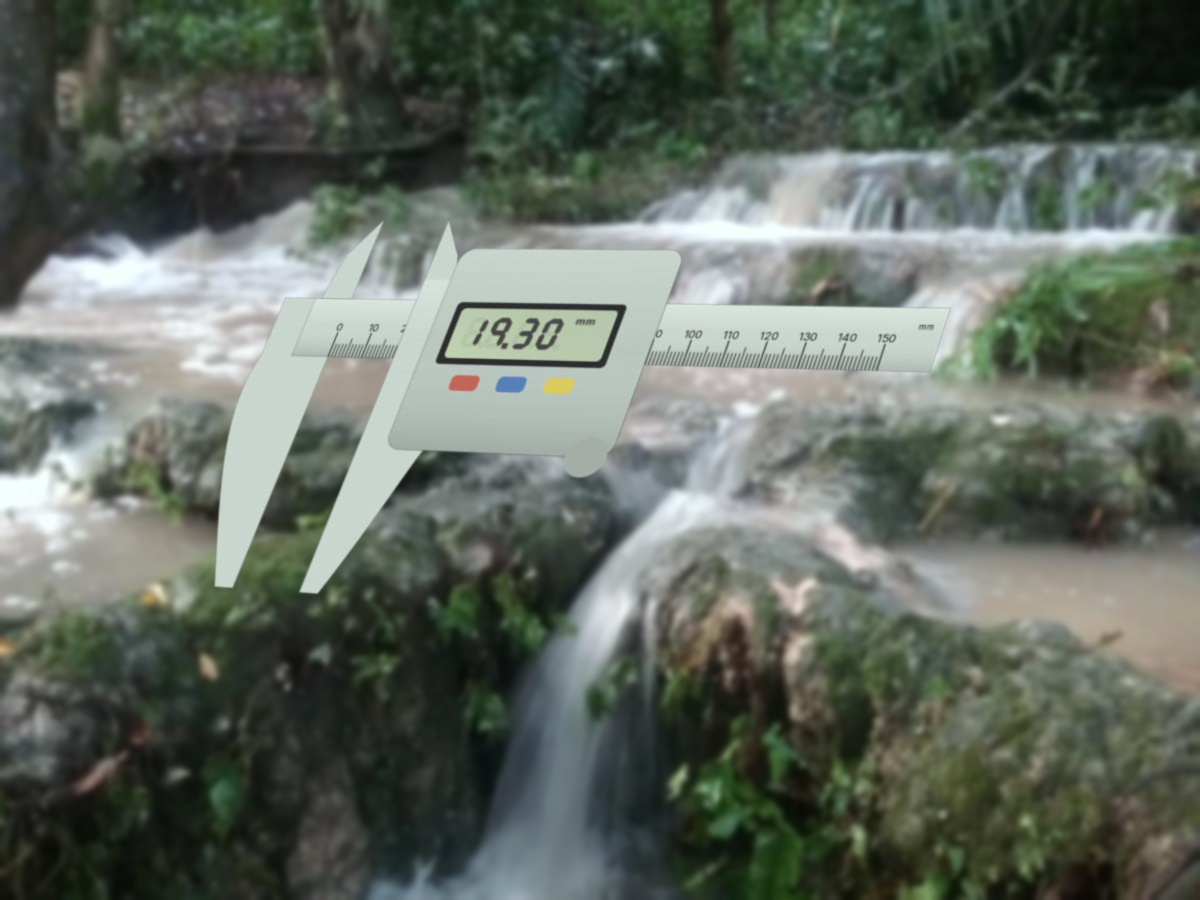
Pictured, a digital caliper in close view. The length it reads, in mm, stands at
19.30 mm
